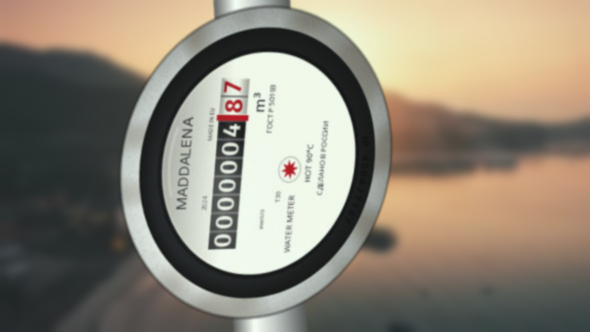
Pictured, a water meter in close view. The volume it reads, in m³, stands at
4.87 m³
